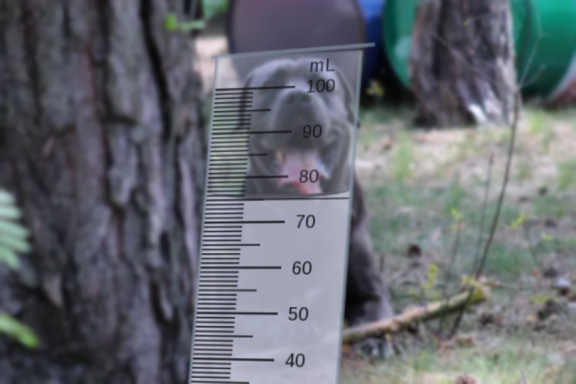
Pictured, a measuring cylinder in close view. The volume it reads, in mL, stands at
75 mL
